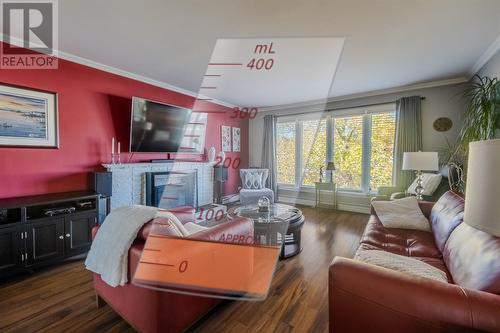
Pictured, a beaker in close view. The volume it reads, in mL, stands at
50 mL
